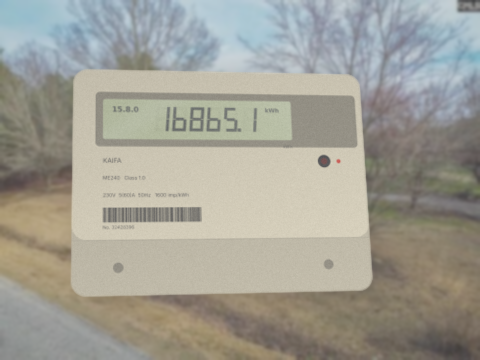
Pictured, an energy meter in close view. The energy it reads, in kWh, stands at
16865.1 kWh
